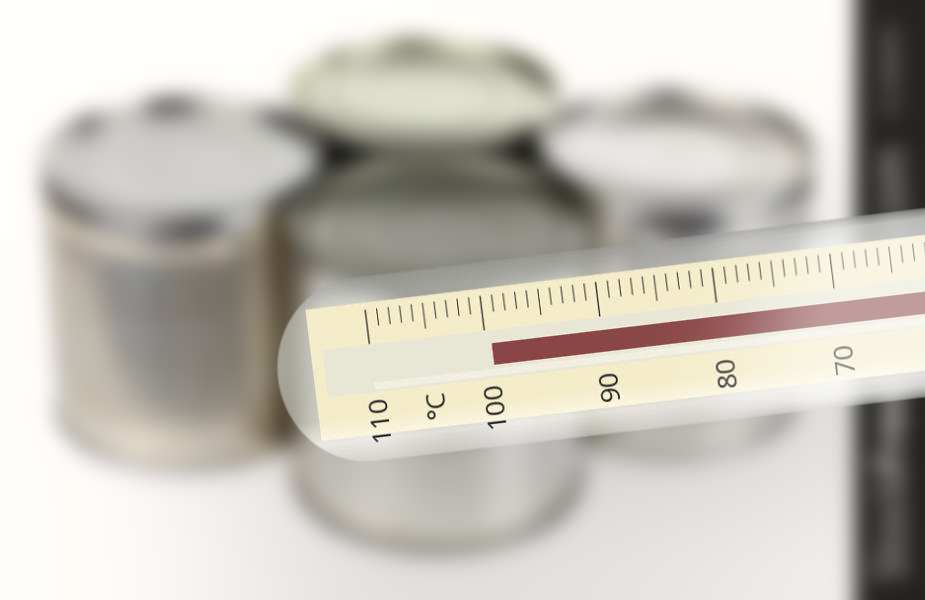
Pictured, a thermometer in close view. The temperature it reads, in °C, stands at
99.5 °C
